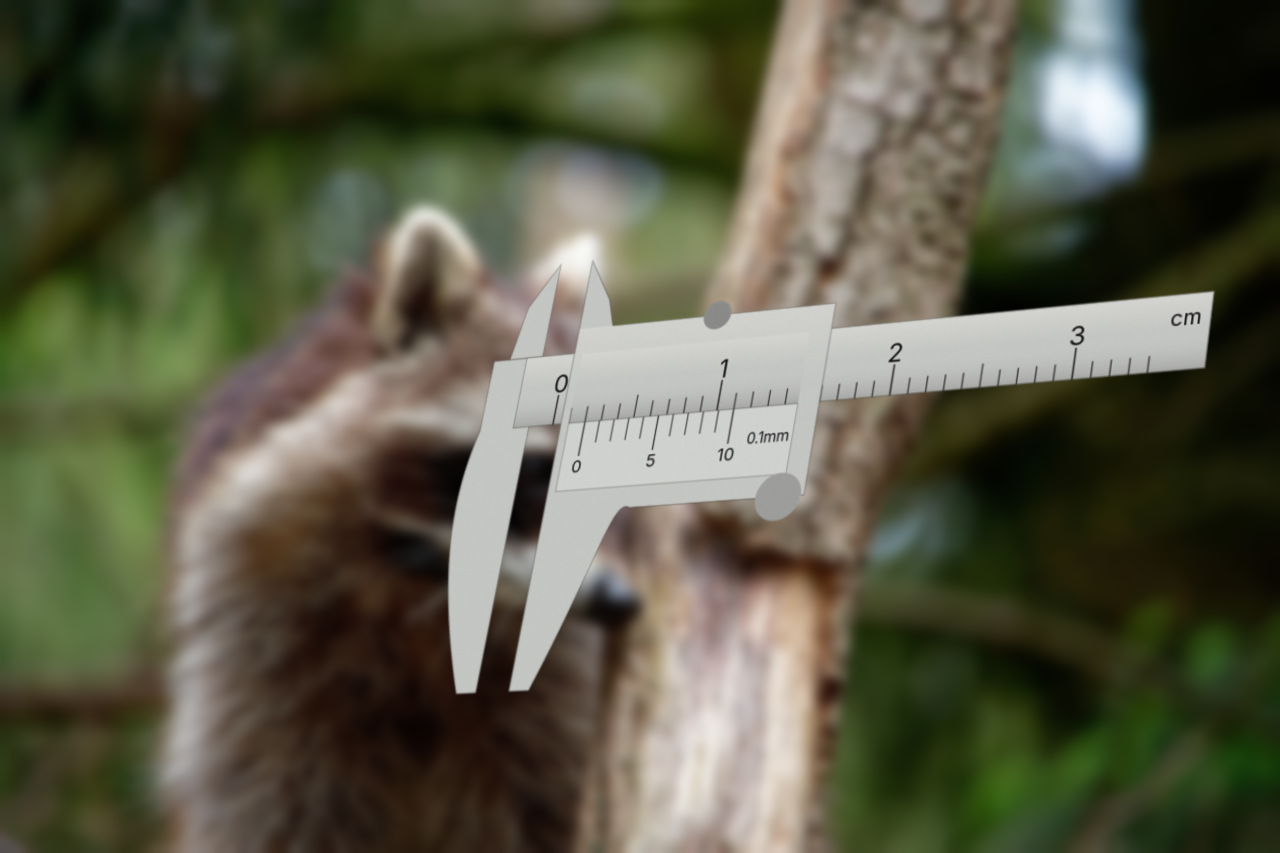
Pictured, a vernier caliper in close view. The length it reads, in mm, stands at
2.0 mm
